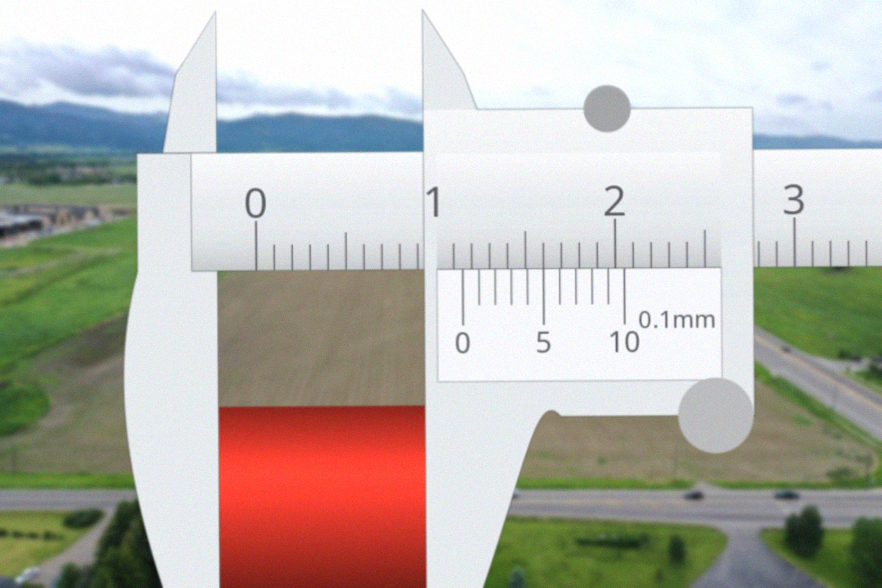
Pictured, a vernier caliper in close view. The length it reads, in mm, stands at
11.5 mm
